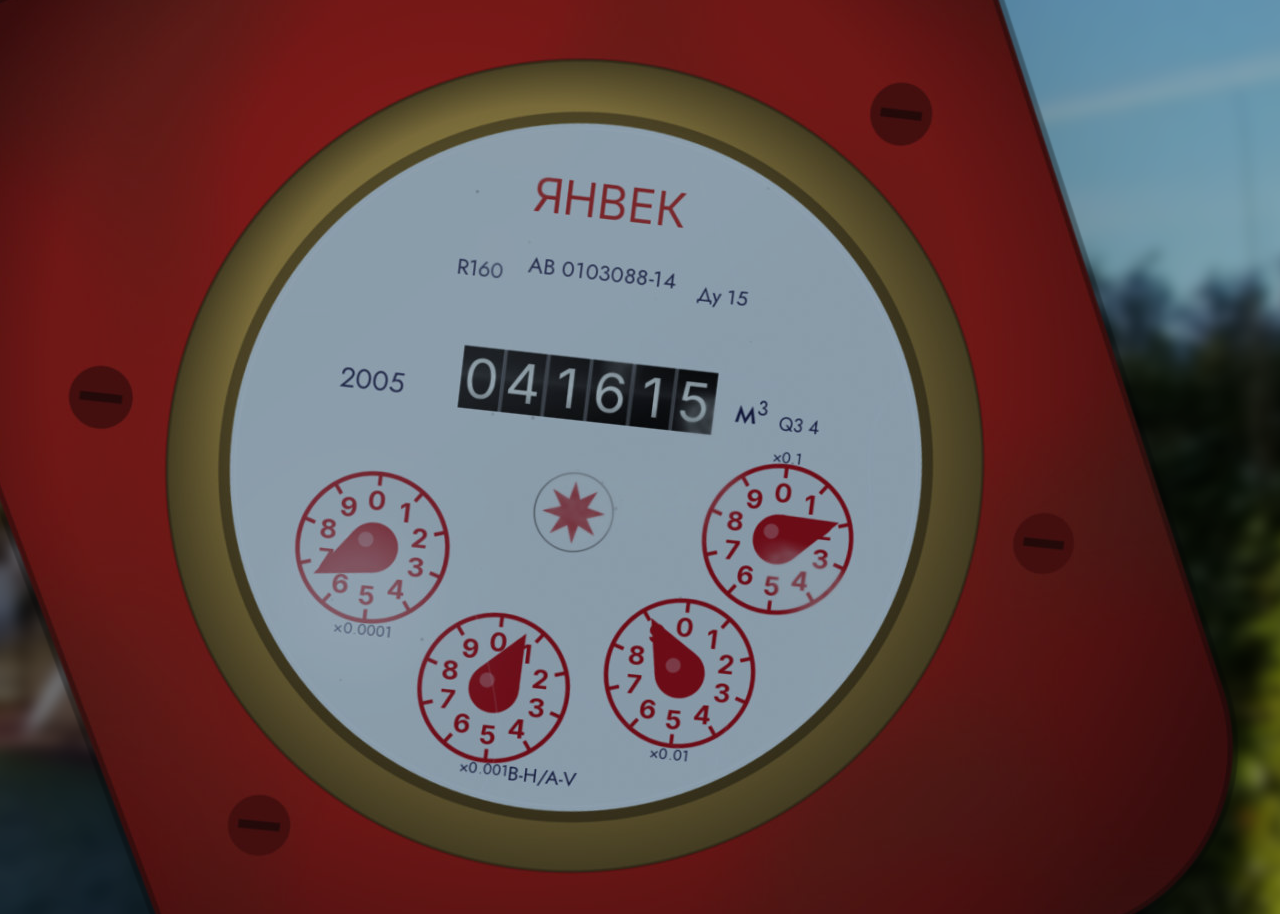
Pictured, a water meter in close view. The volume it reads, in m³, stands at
41615.1906 m³
